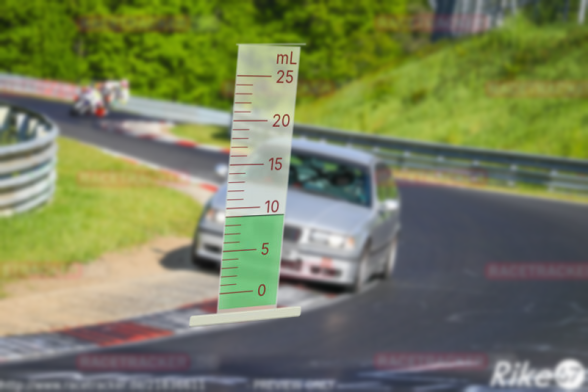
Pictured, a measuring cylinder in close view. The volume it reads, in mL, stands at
9 mL
